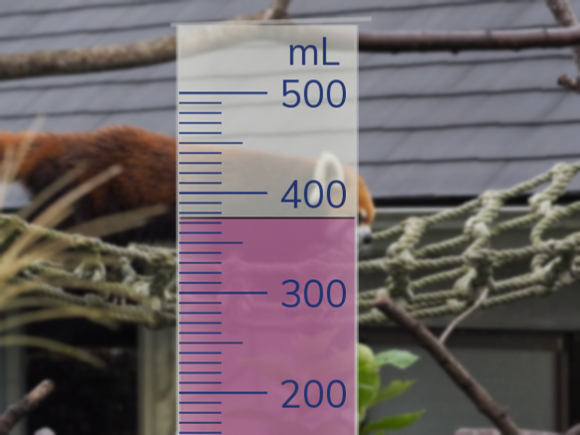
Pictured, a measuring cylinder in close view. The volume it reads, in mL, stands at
375 mL
